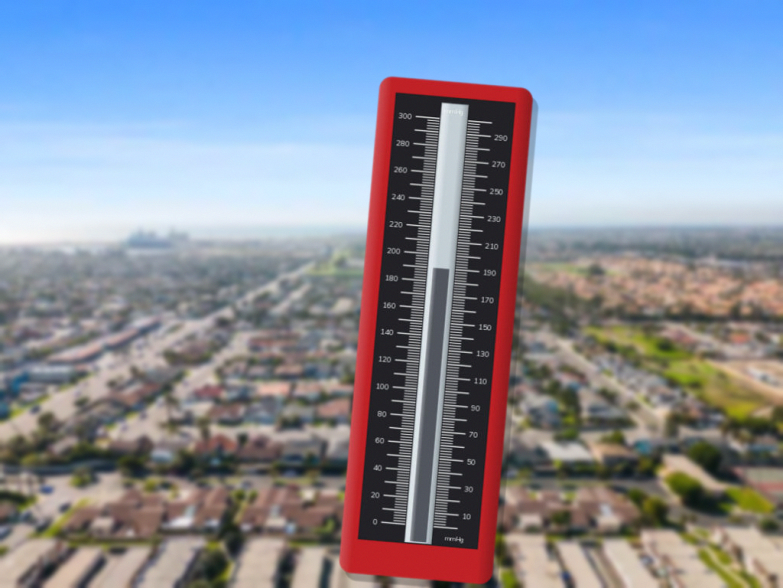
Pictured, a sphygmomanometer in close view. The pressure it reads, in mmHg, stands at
190 mmHg
